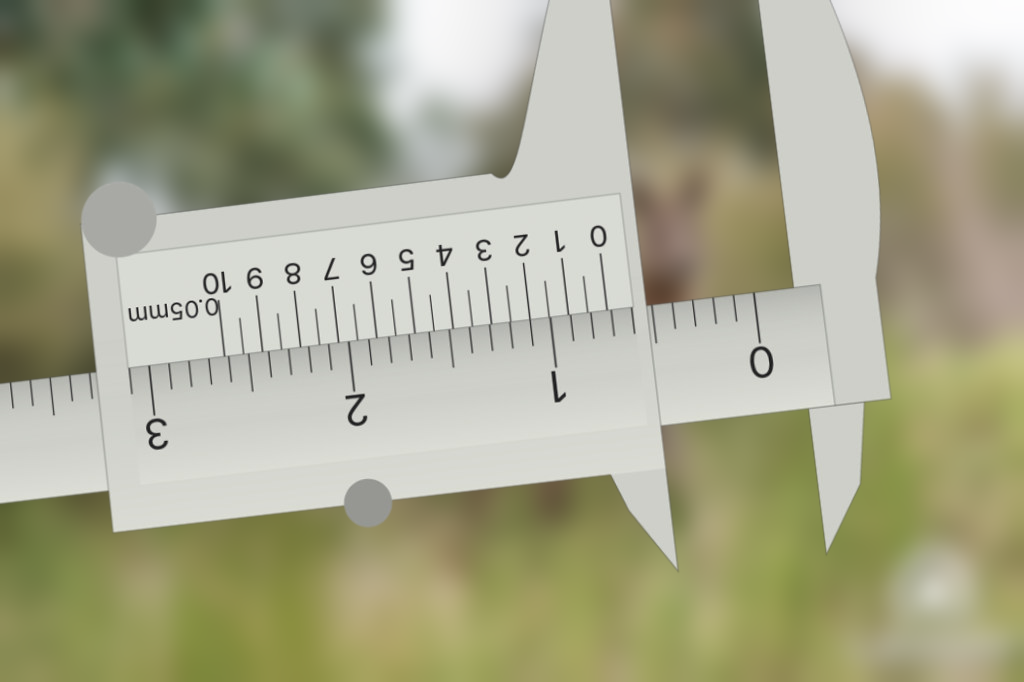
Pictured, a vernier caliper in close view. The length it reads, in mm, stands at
7.2 mm
